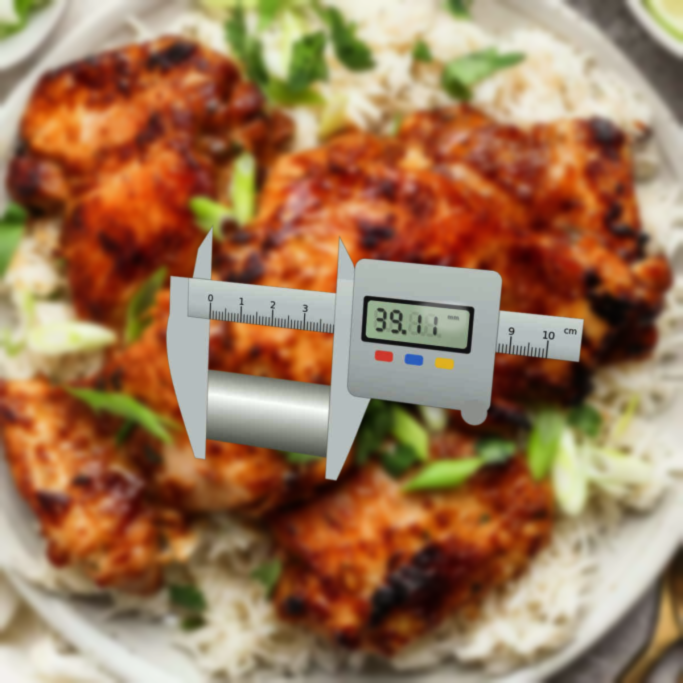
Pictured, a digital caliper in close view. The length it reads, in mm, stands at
39.11 mm
